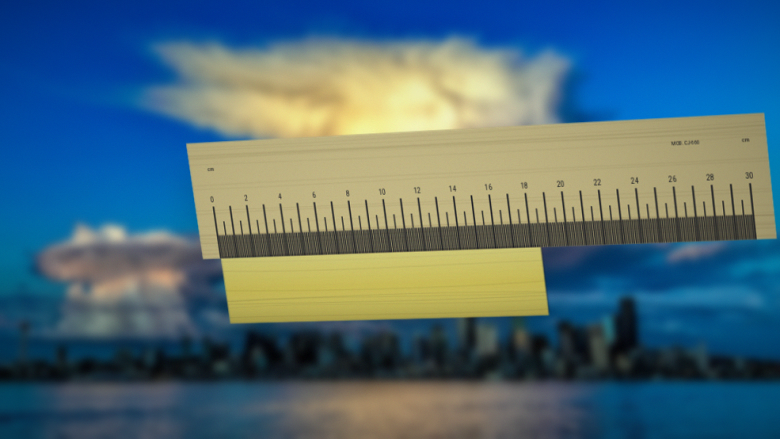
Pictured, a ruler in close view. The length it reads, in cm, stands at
18.5 cm
